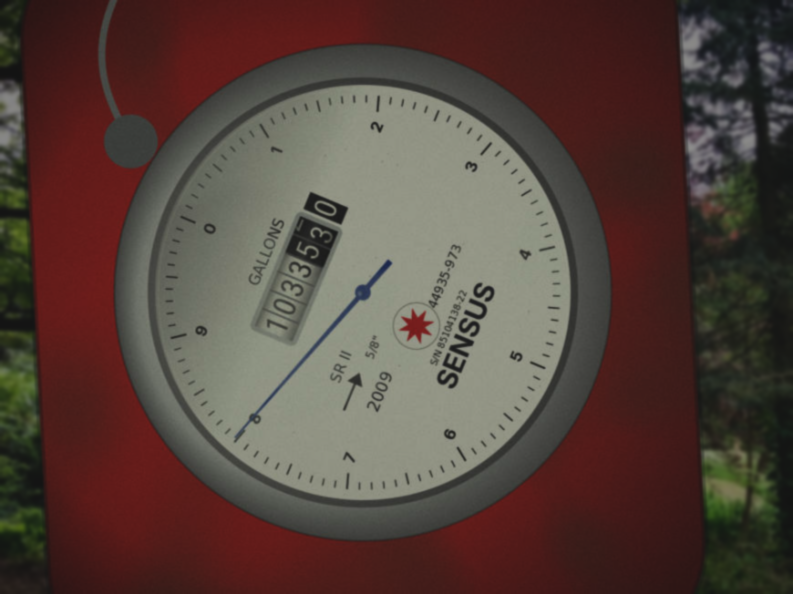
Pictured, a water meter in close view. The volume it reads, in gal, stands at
1033528.0 gal
